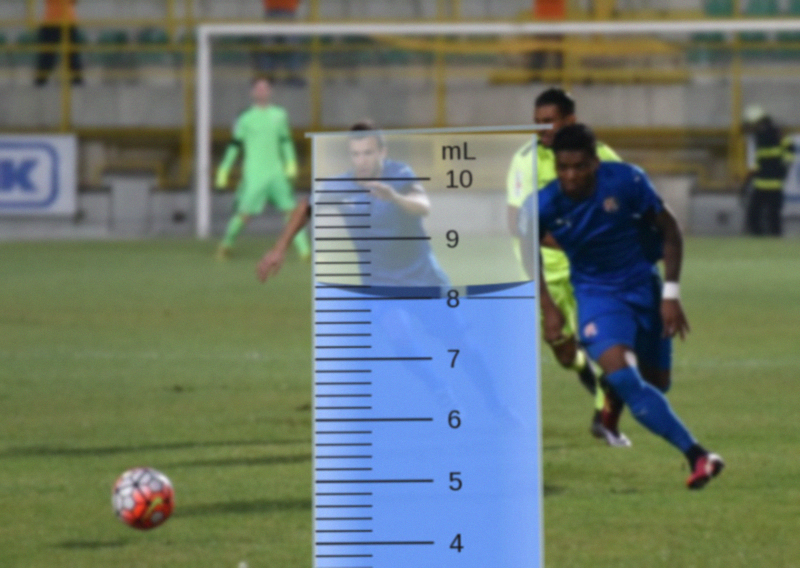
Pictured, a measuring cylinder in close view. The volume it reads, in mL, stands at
8 mL
